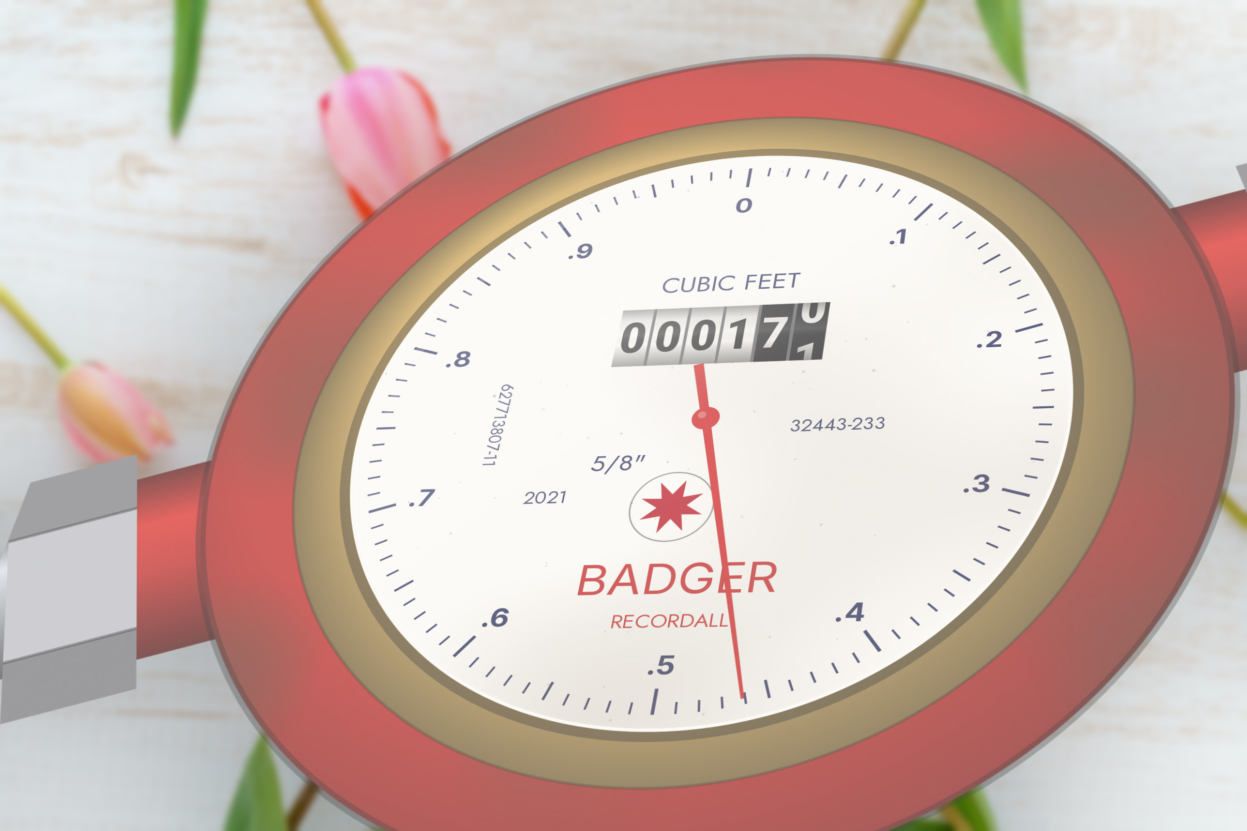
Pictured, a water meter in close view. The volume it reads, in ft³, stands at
170.46 ft³
